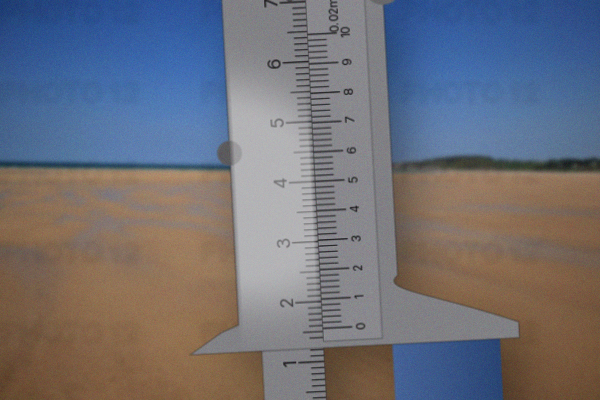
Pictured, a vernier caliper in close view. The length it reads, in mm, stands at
15.5 mm
